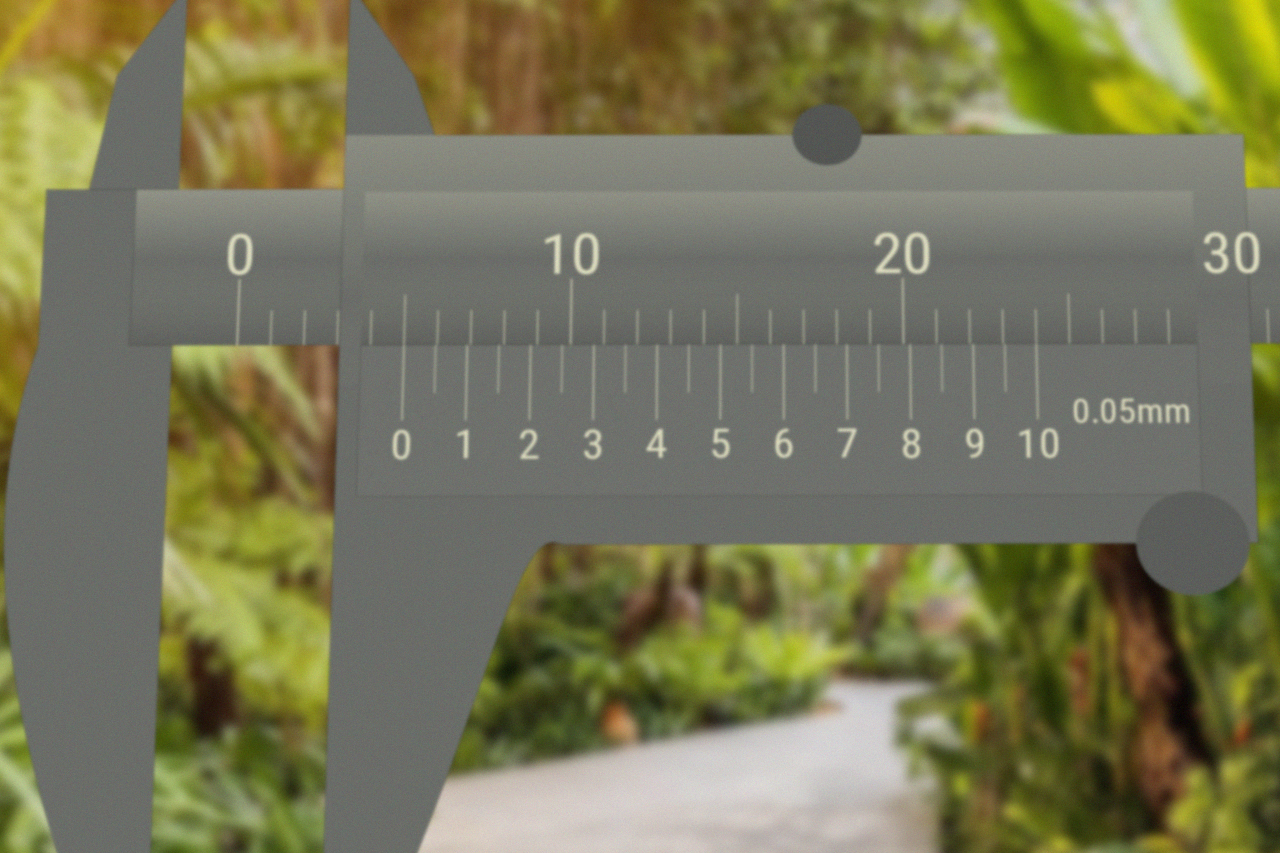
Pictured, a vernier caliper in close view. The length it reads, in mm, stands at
5.00 mm
